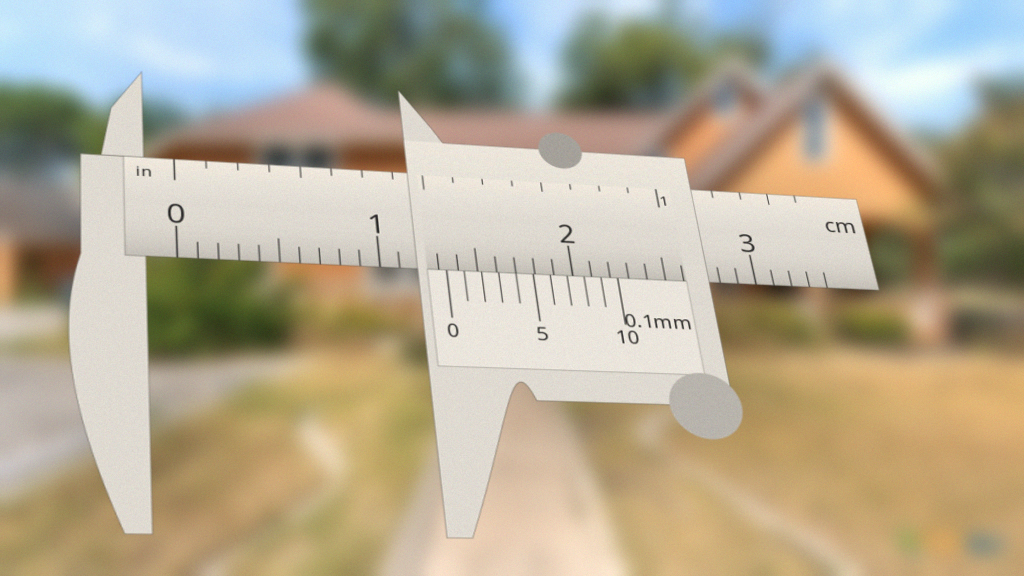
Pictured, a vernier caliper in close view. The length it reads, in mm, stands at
13.4 mm
